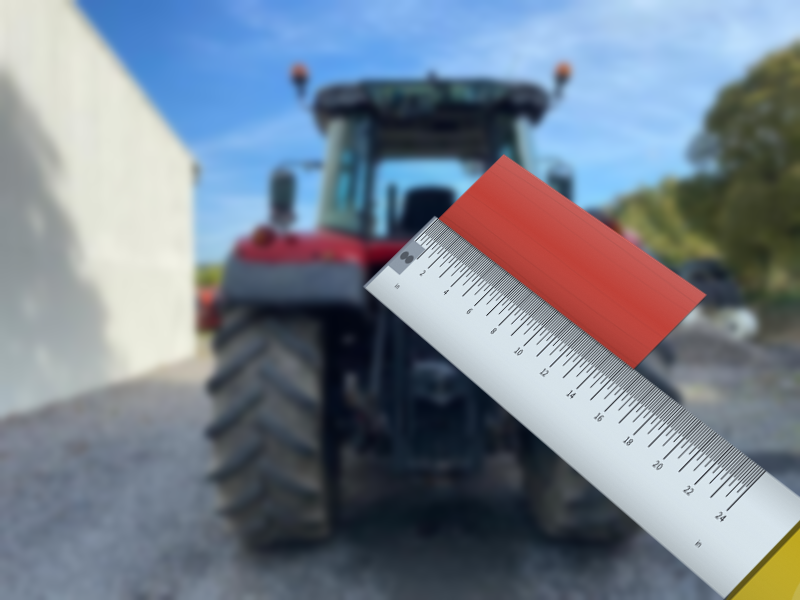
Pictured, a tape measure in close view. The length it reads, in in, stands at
15.5 in
